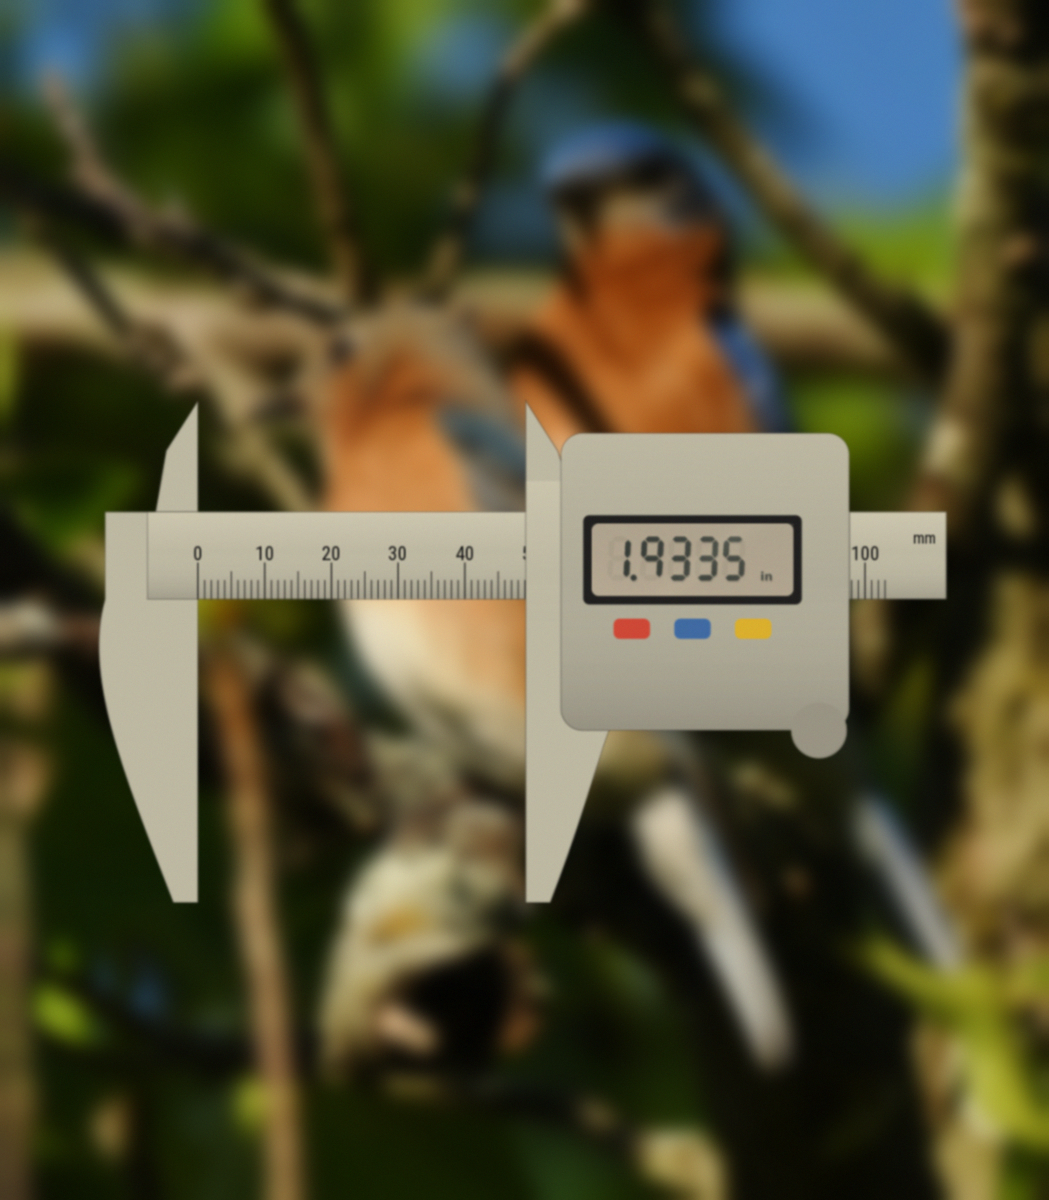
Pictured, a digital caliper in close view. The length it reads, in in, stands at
1.9335 in
